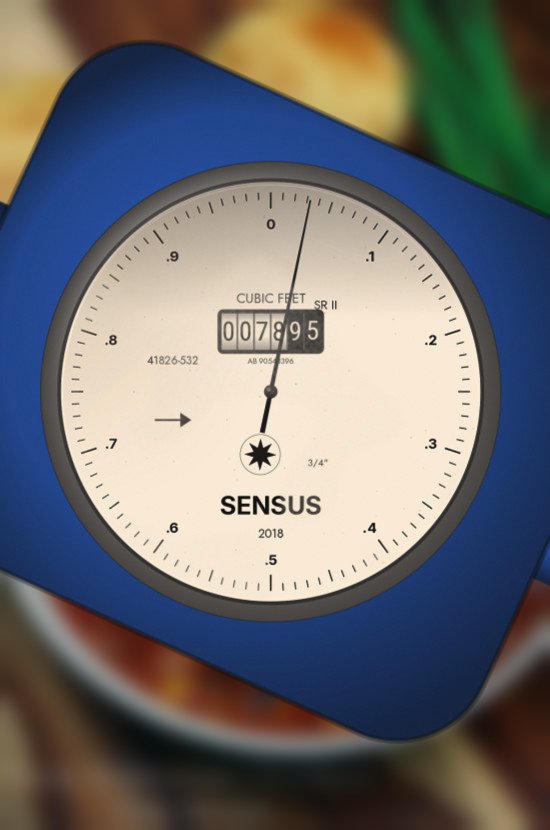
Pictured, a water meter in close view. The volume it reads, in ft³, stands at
7895.03 ft³
